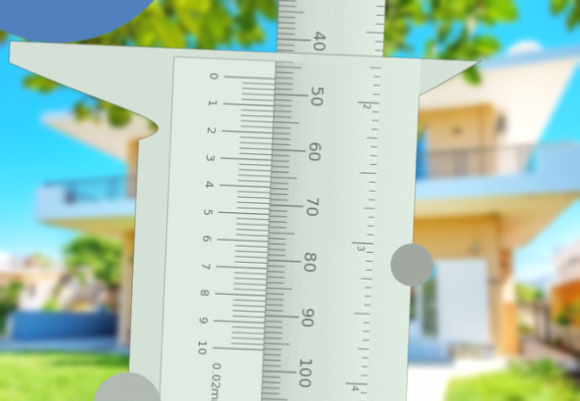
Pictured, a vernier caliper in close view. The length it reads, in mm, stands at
47.2 mm
